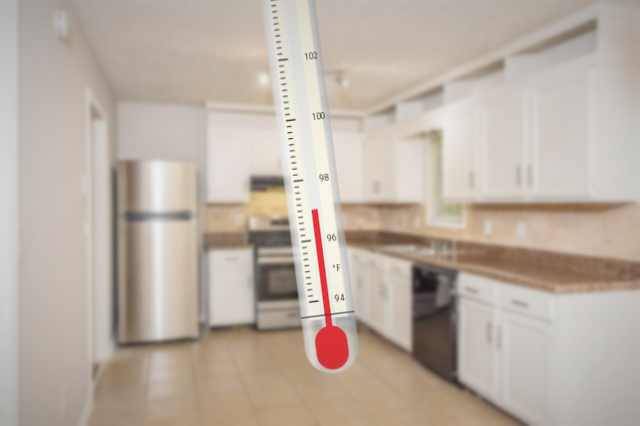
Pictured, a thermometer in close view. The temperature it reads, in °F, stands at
97 °F
